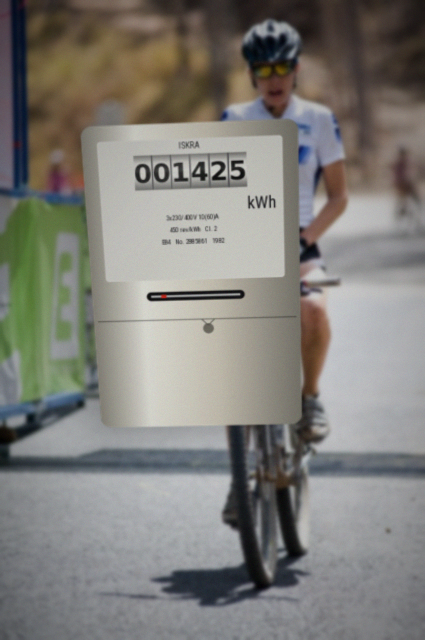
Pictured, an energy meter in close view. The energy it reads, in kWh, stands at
1425 kWh
